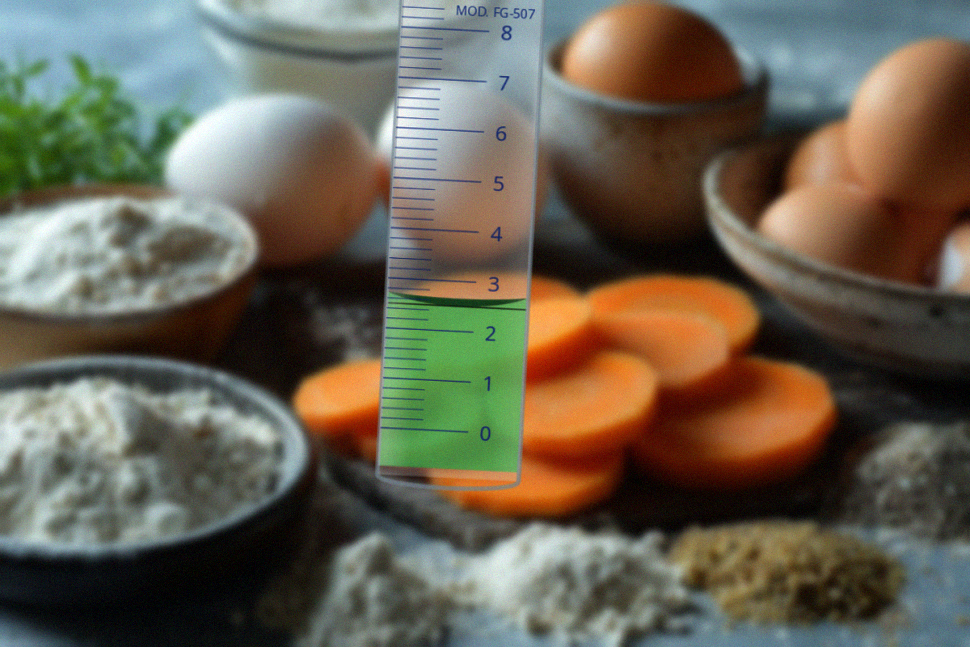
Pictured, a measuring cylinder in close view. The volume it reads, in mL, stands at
2.5 mL
